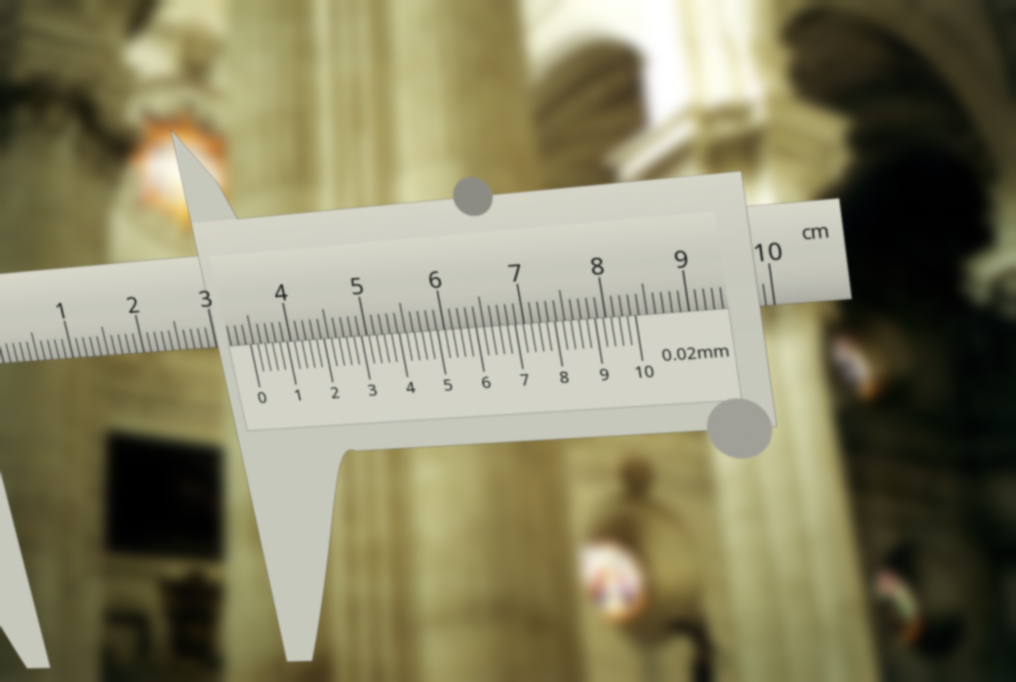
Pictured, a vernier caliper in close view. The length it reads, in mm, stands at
34.6 mm
